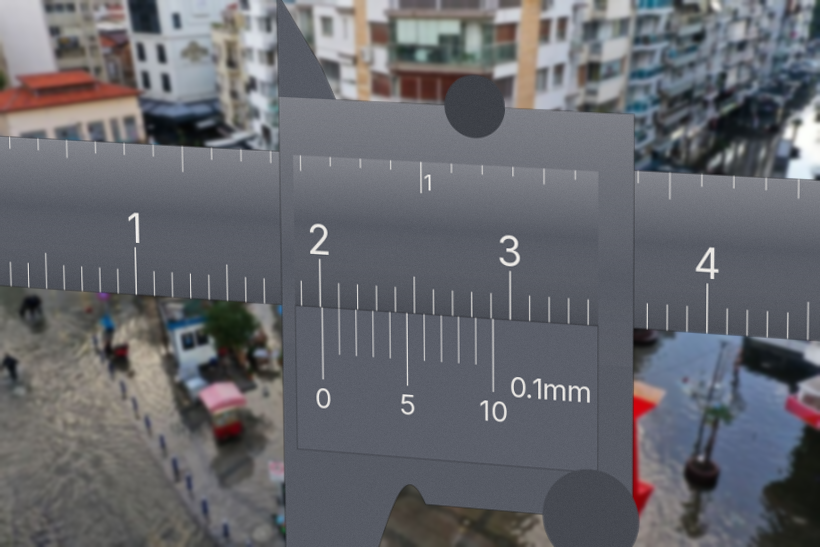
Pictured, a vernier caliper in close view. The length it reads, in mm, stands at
20.1 mm
